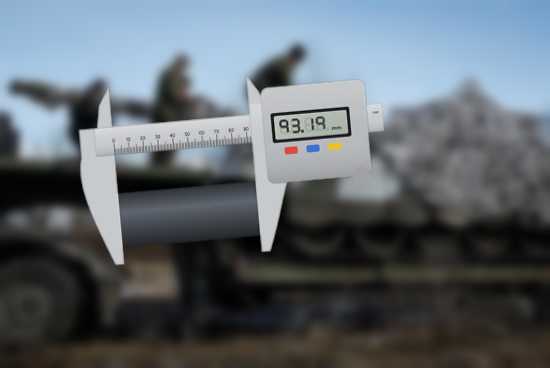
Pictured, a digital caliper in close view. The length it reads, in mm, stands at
93.19 mm
